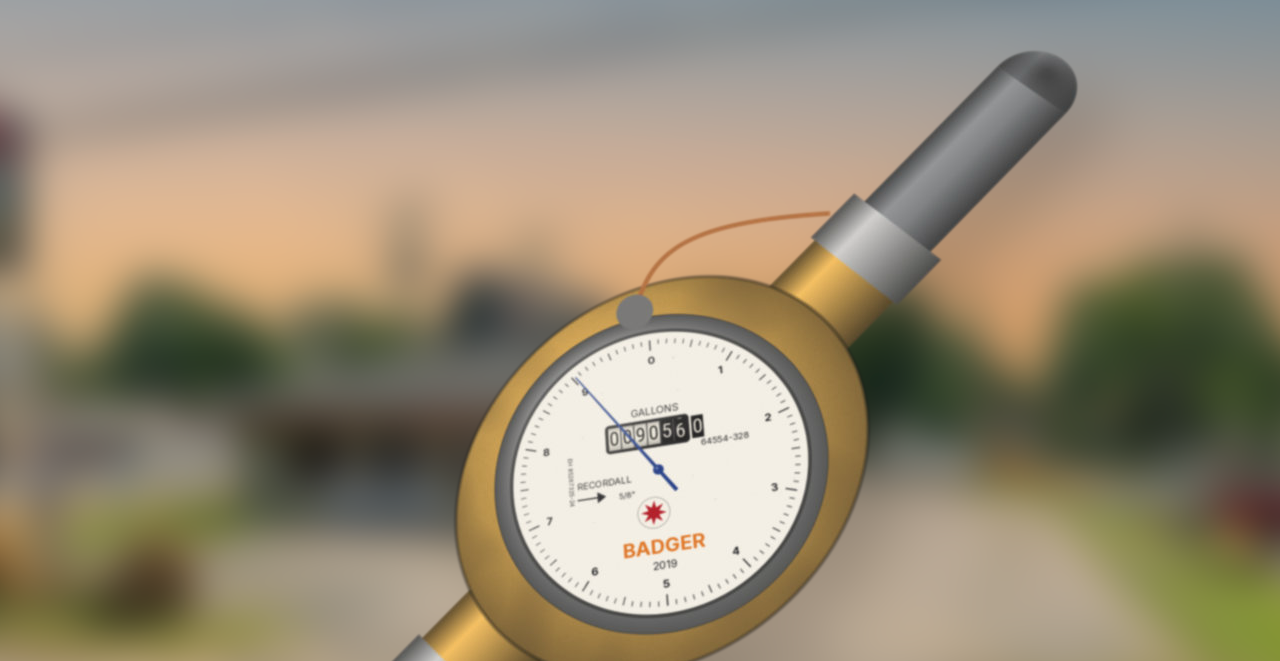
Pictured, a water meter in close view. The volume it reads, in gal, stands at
90559.0 gal
